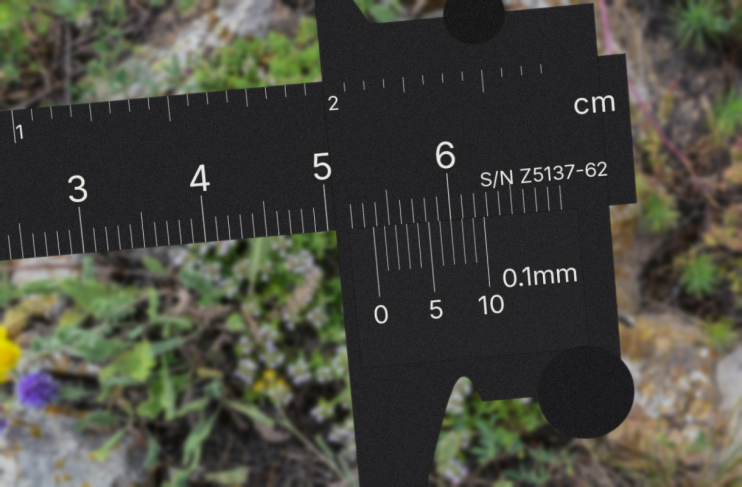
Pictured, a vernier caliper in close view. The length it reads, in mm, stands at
53.7 mm
